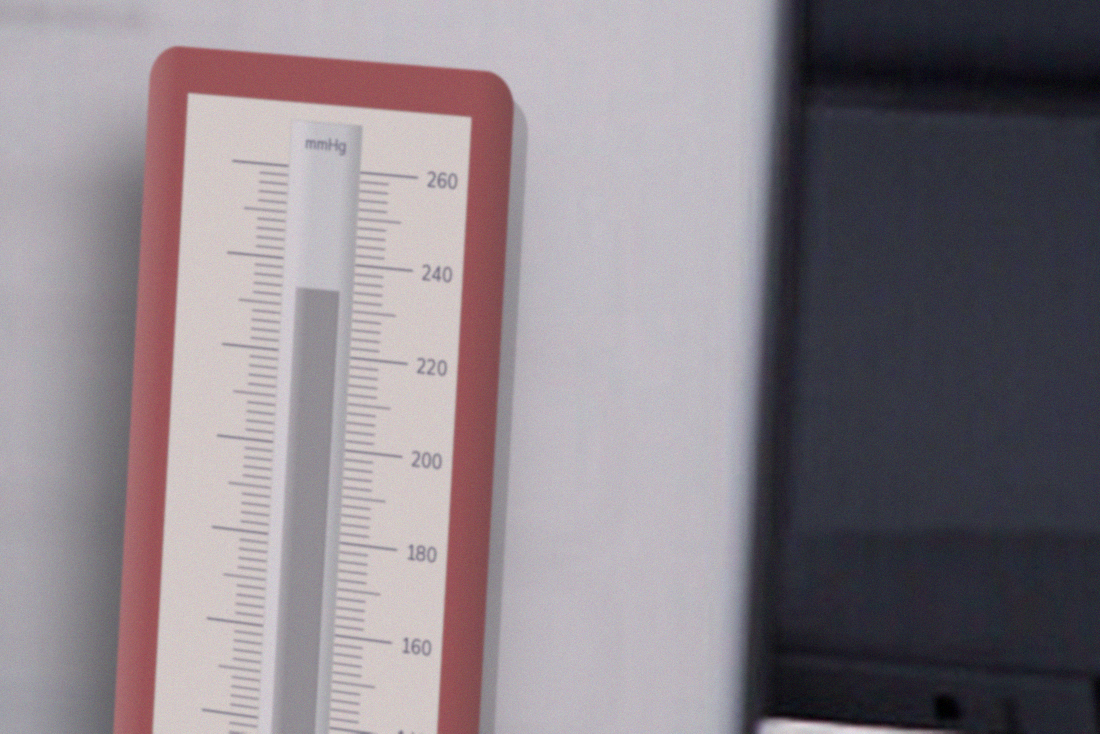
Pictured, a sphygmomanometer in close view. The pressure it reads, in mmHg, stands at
234 mmHg
